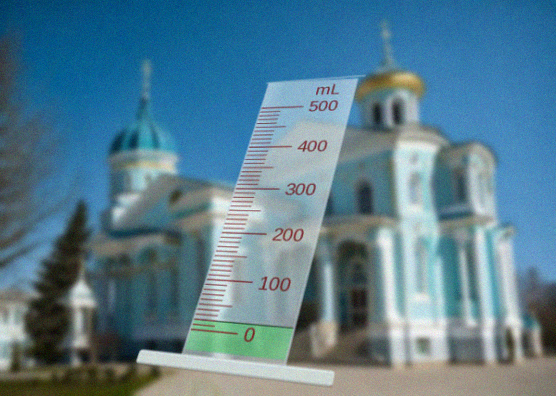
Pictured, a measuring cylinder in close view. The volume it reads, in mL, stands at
20 mL
